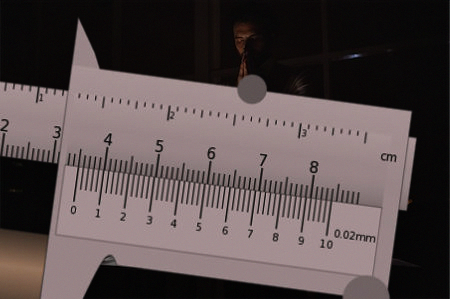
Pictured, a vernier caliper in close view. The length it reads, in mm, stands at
35.0 mm
